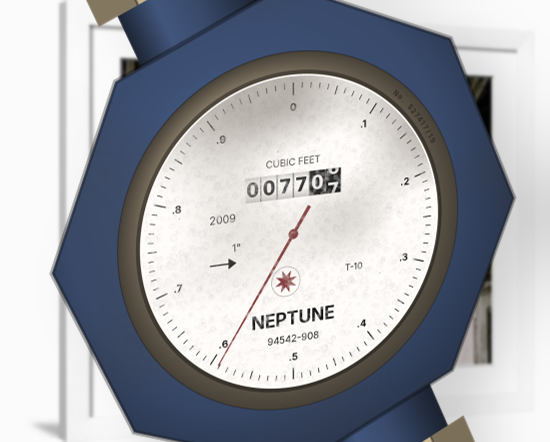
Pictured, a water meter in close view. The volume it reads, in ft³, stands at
7706.59 ft³
